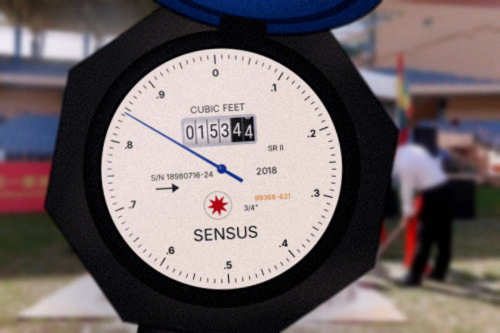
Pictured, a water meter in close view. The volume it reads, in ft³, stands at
15343.84 ft³
